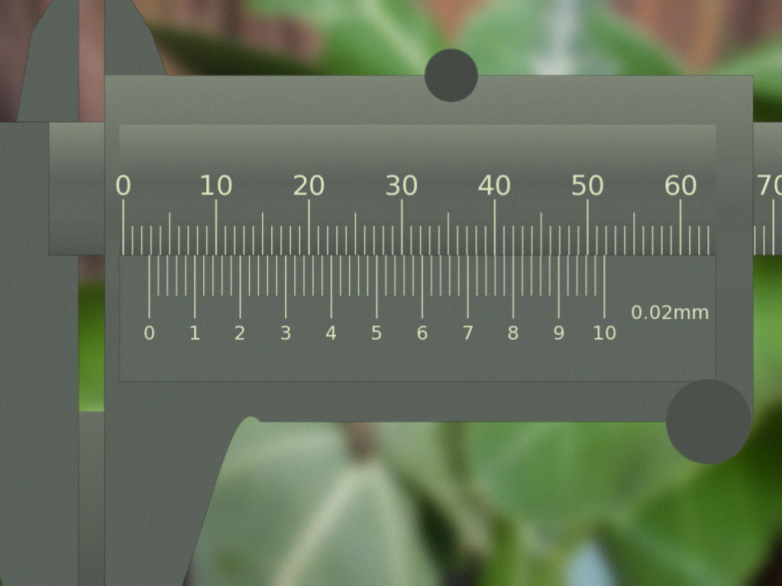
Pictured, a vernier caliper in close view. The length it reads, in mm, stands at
2.8 mm
